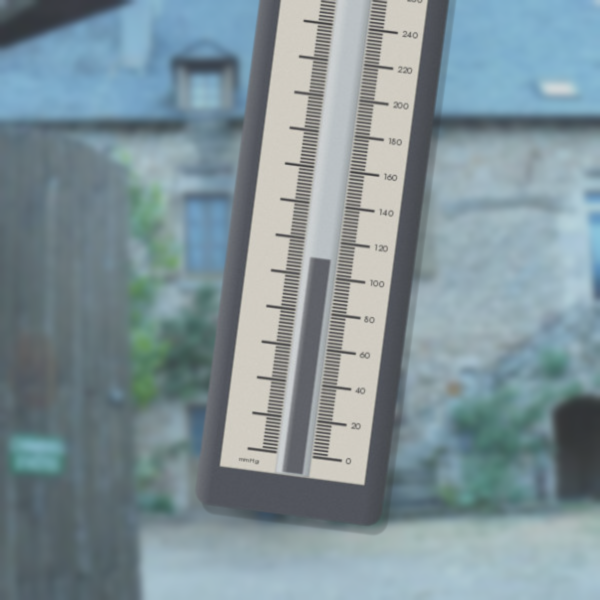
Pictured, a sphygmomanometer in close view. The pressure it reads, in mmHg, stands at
110 mmHg
